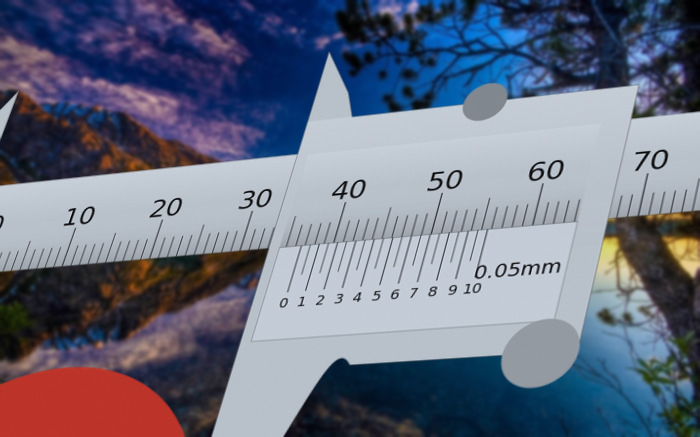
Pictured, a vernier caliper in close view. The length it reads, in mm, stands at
36.6 mm
